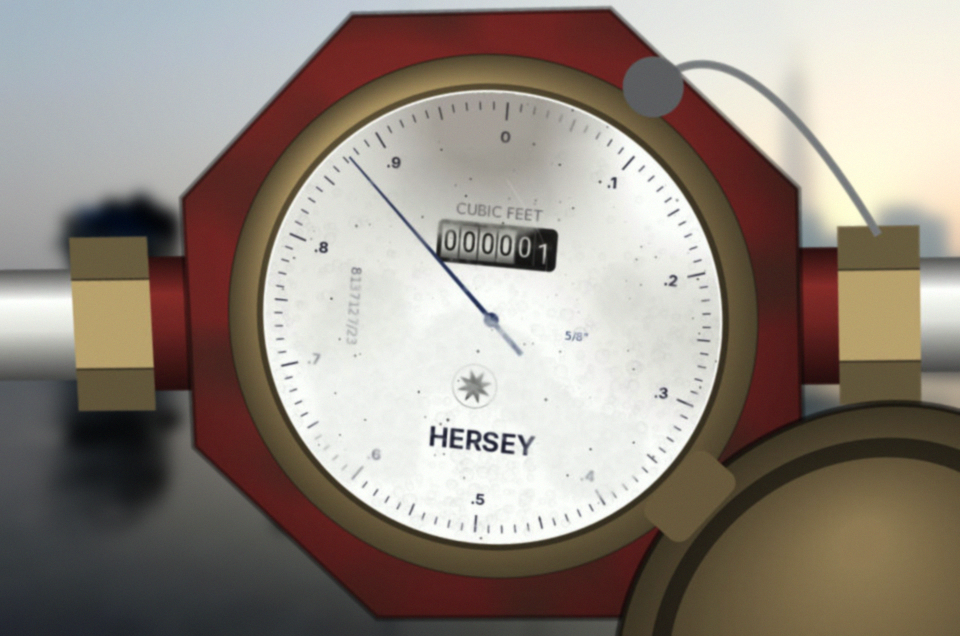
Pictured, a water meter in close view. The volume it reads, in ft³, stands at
0.87 ft³
